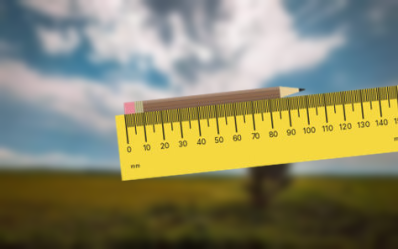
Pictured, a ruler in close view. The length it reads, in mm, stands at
100 mm
